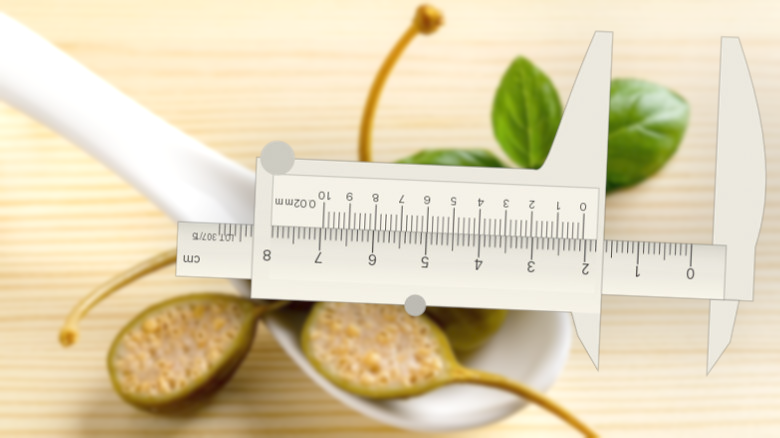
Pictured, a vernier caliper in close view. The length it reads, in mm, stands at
20.5 mm
